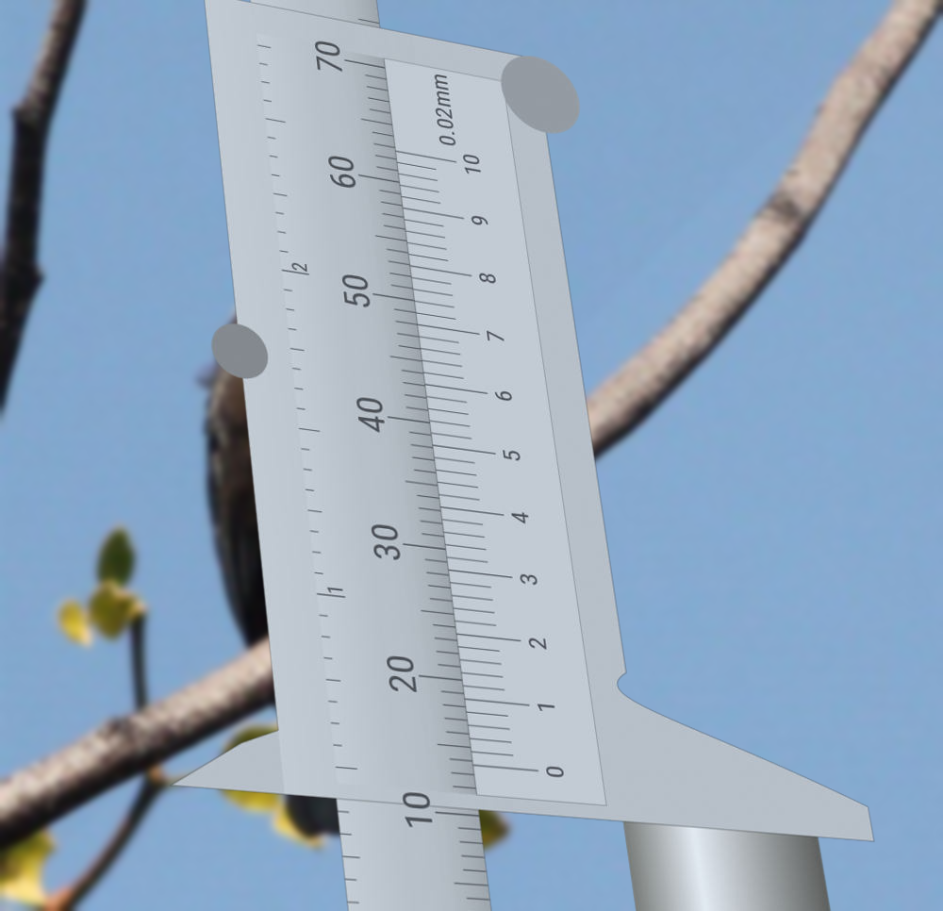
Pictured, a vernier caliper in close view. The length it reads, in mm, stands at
13.7 mm
